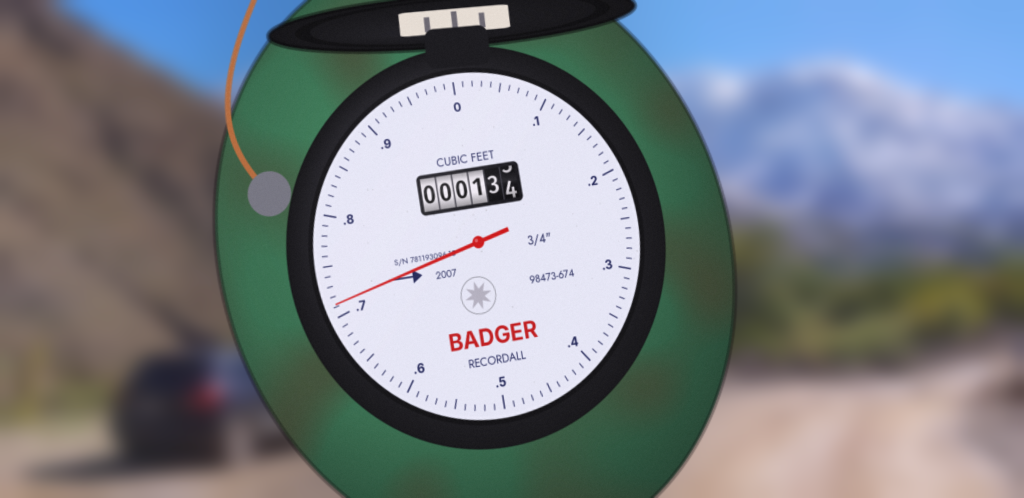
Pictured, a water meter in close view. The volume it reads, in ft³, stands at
133.71 ft³
